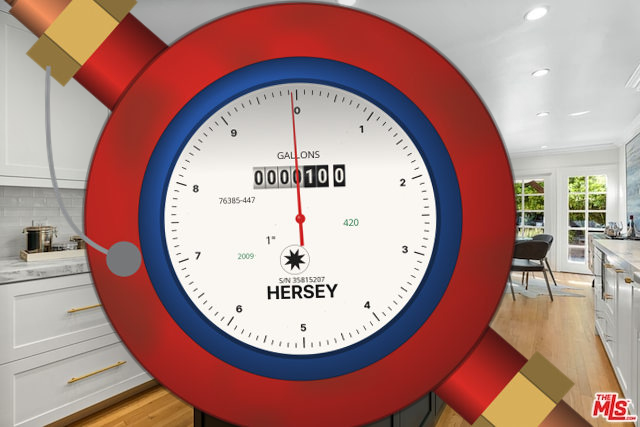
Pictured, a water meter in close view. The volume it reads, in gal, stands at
99.9 gal
